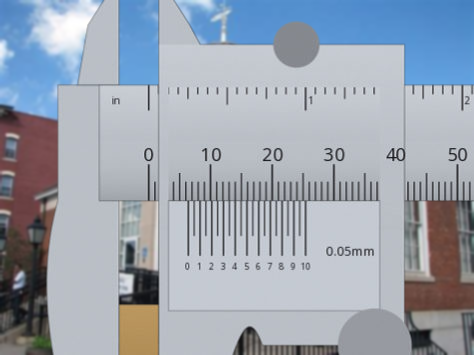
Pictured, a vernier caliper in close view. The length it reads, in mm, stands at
6.4 mm
